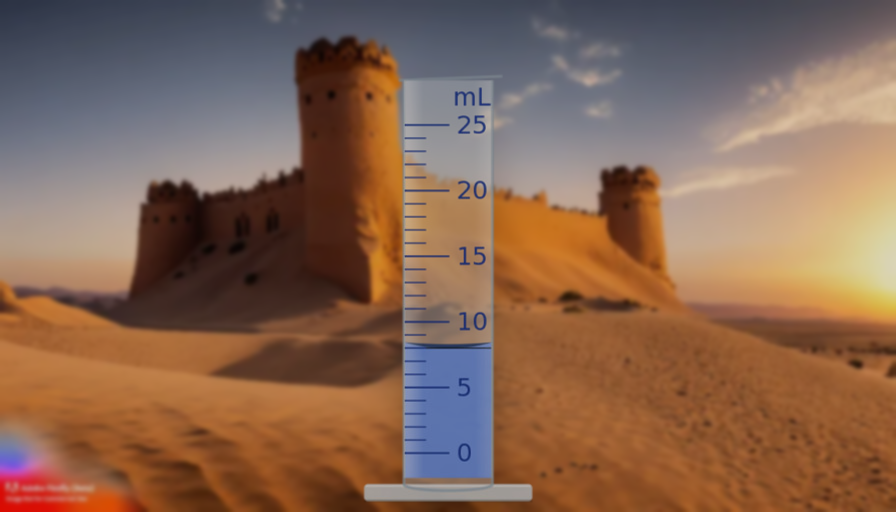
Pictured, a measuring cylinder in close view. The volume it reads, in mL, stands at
8 mL
